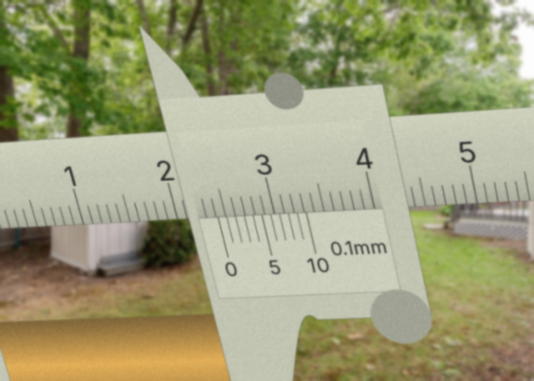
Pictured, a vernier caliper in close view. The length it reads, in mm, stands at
24.2 mm
